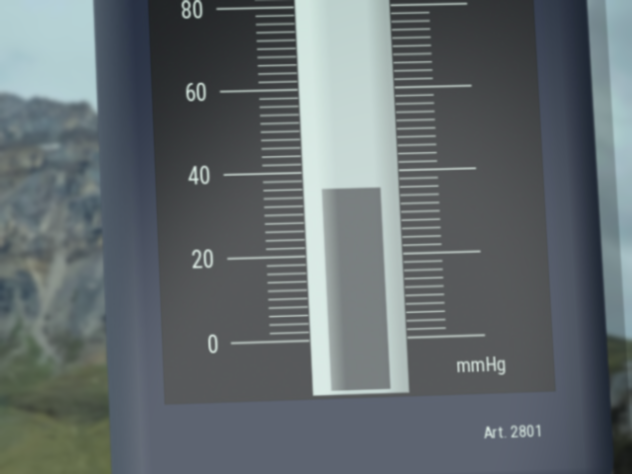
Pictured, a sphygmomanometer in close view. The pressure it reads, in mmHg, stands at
36 mmHg
